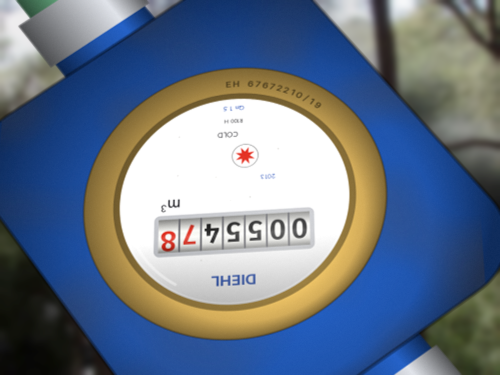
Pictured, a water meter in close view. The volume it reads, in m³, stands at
554.78 m³
